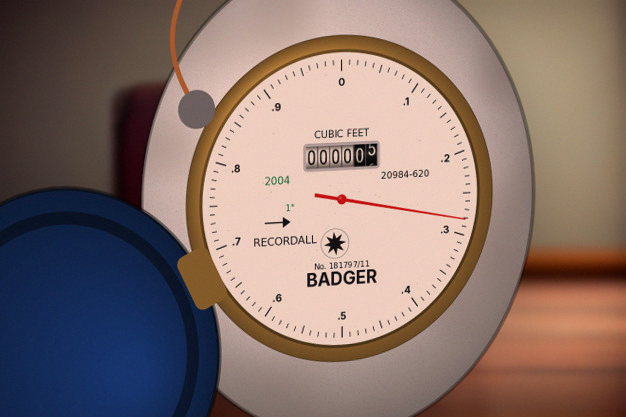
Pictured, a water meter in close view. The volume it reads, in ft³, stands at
5.28 ft³
